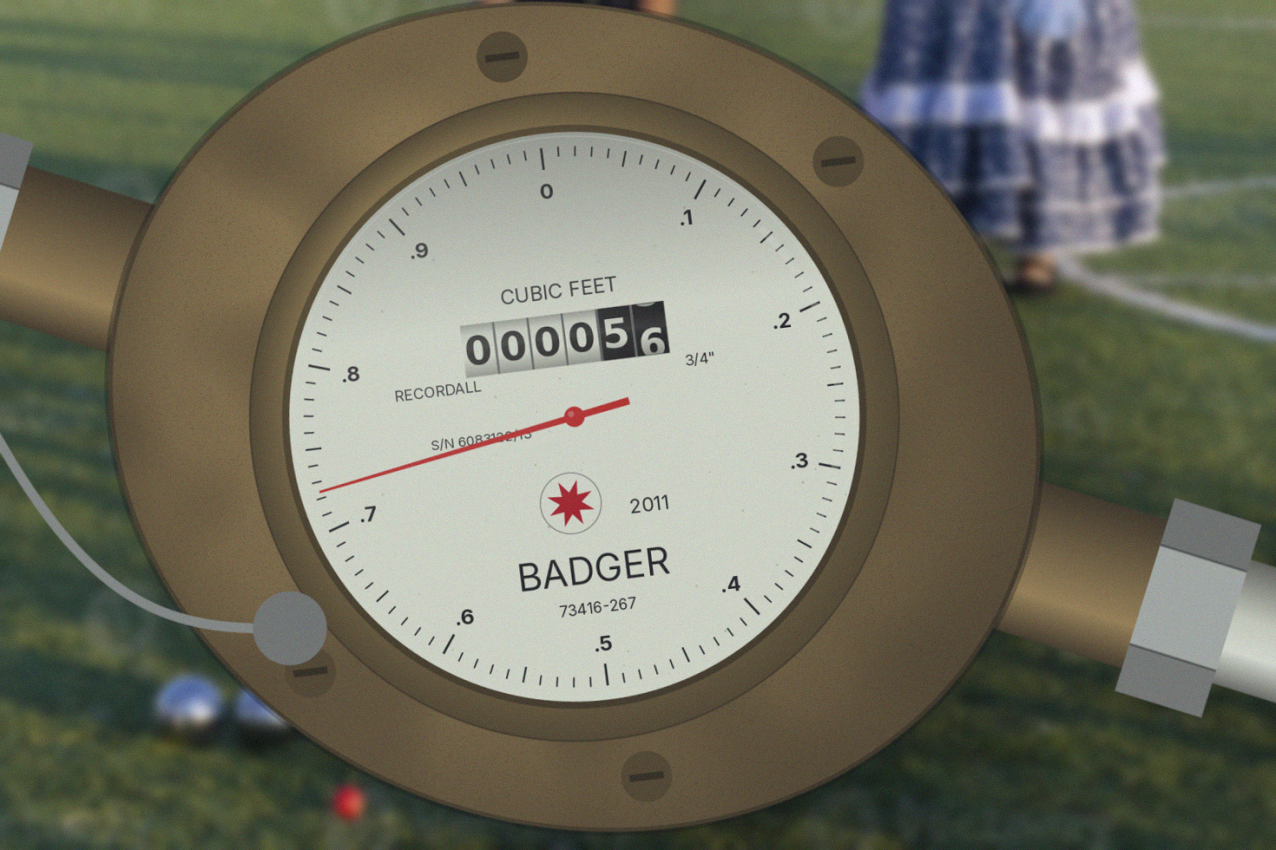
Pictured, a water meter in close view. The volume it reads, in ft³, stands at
55.72 ft³
